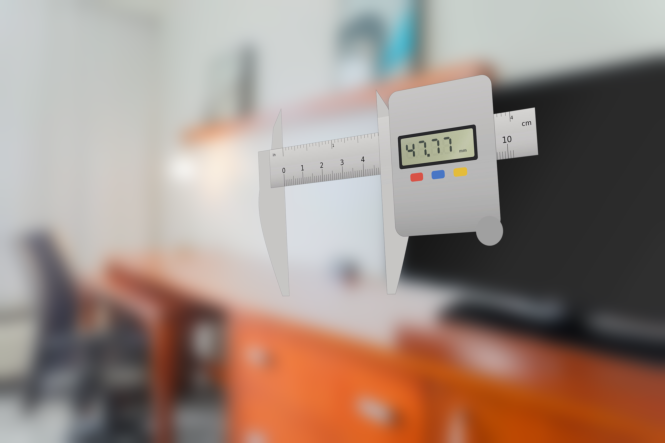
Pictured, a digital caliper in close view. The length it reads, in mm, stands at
47.77 mm
